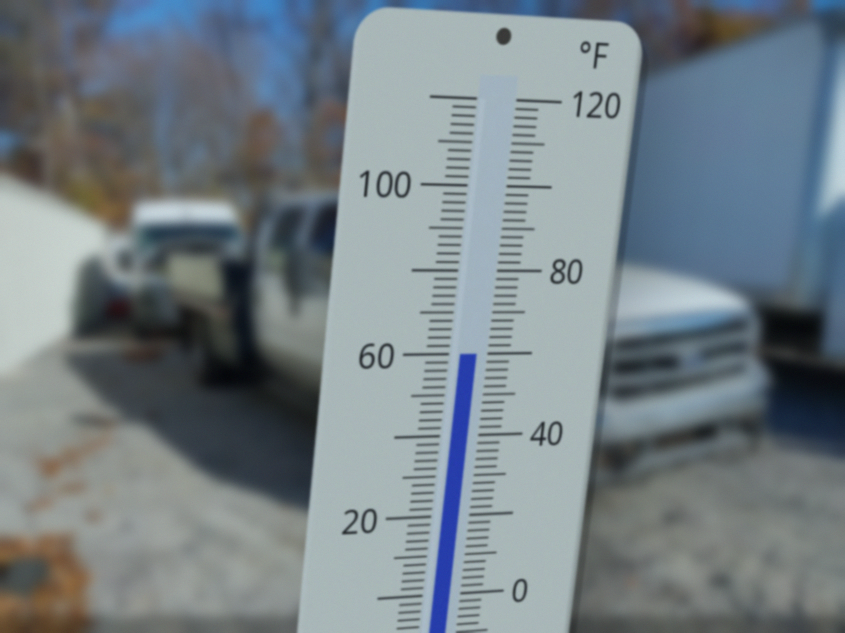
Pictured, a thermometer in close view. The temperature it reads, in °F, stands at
60 °F
